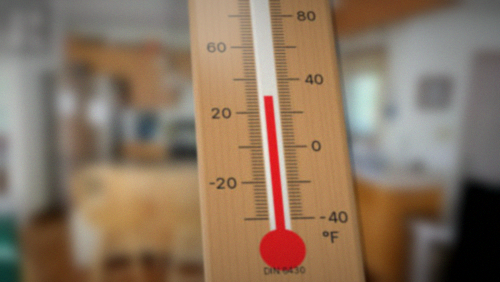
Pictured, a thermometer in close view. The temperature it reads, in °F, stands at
30 °F
